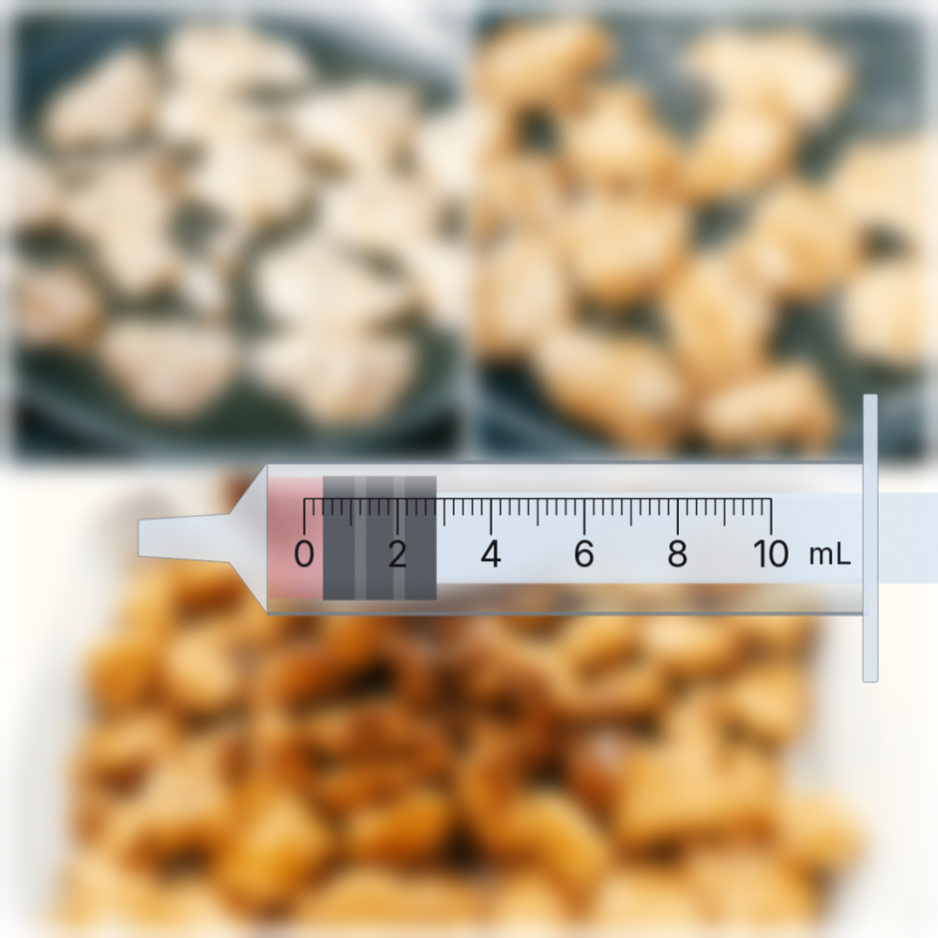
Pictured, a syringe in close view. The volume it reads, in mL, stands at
0.4 mL
